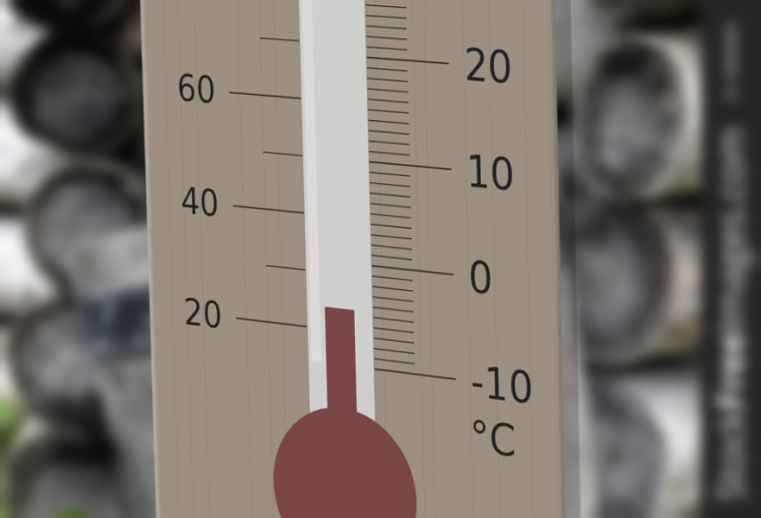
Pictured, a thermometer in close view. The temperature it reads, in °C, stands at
-4.5 °C
